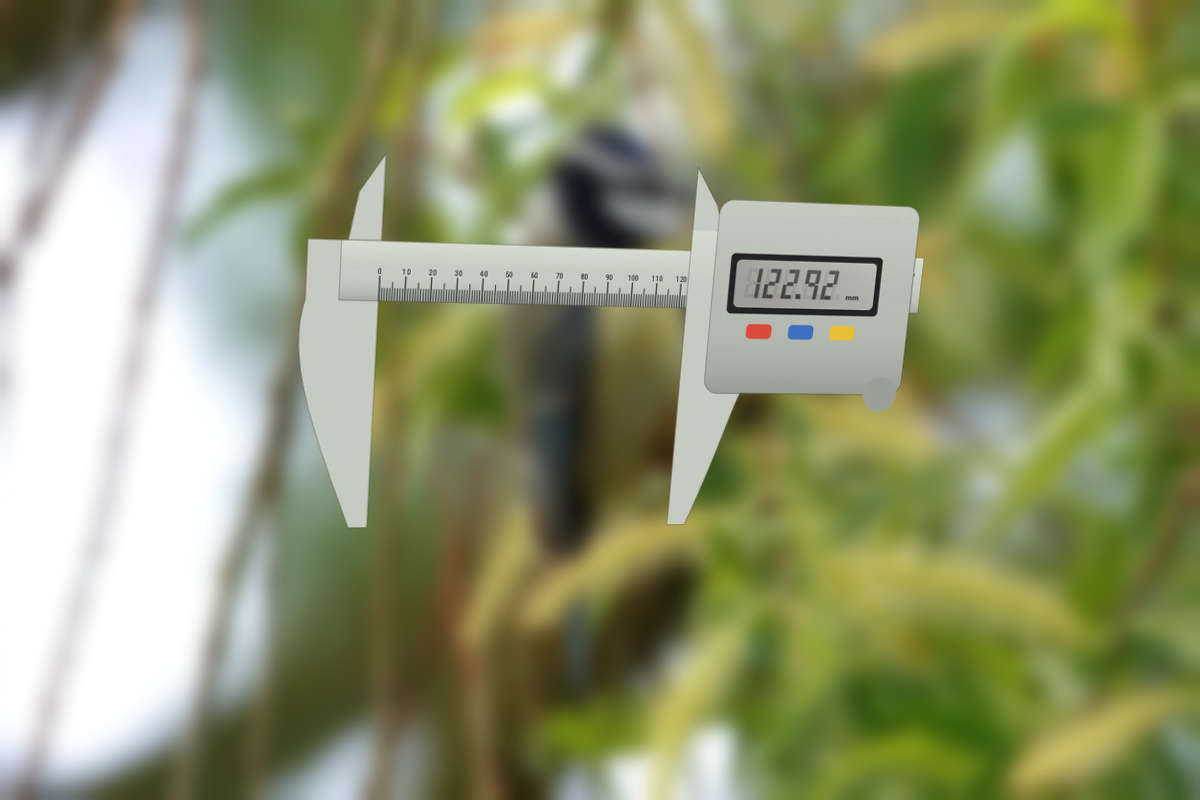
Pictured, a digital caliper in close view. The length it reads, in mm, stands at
122.92 mm
